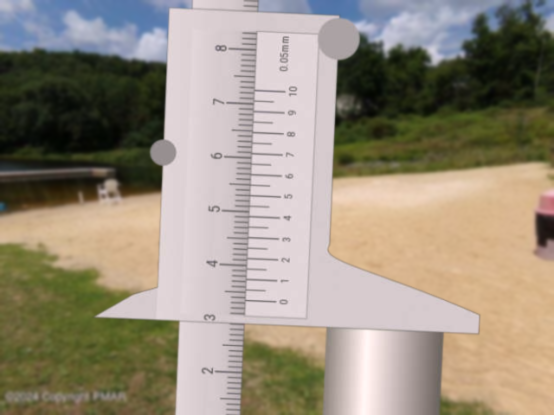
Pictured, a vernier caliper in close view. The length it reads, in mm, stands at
33.5 mm
